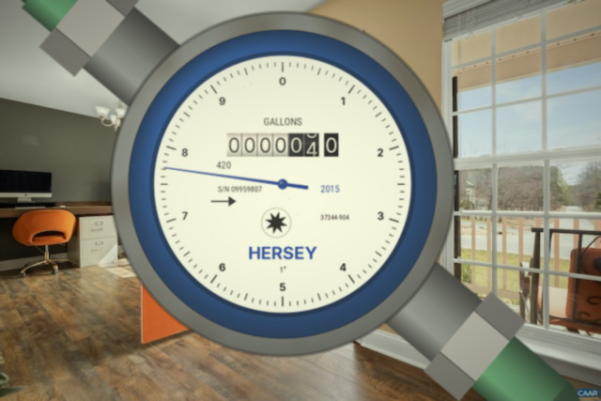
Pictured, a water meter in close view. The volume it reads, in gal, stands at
37.7 gal
